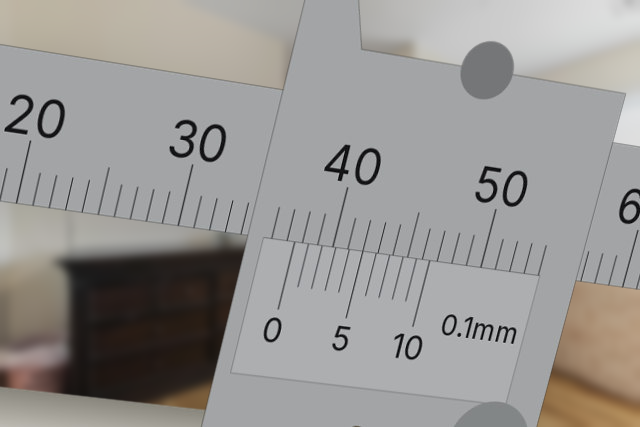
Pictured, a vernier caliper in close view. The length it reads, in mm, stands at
37.5 mm
